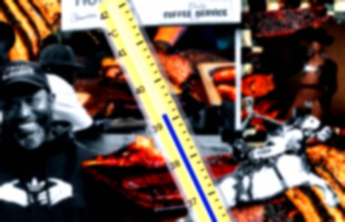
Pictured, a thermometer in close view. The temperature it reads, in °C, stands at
39.2 °C
